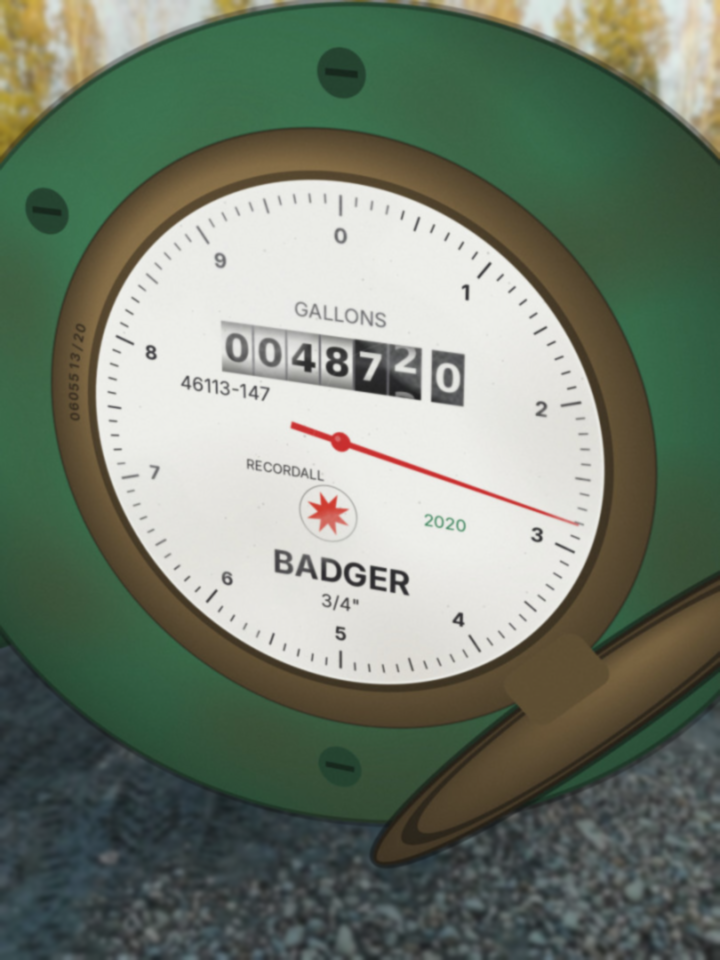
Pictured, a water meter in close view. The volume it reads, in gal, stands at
48722.8 gal
